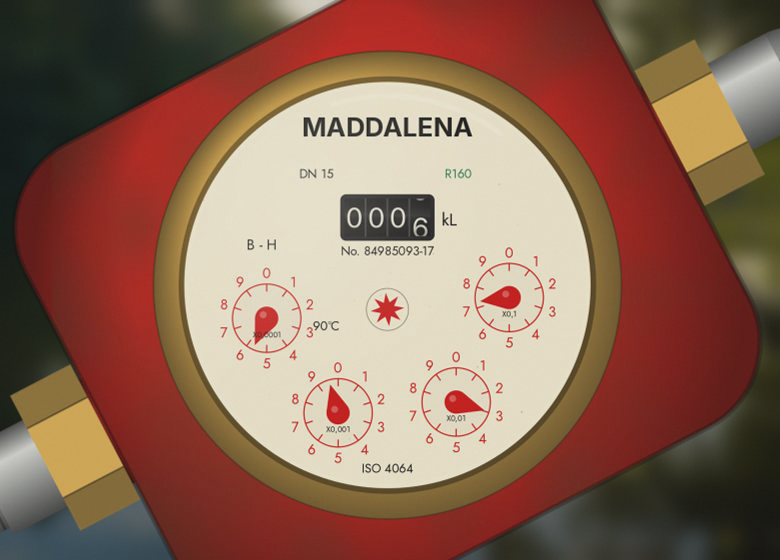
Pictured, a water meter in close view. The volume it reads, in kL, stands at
5.7295 kL
